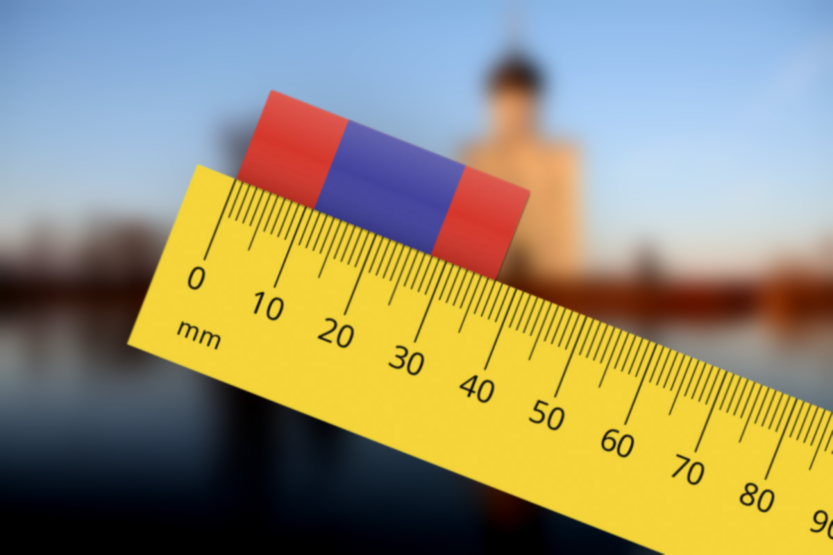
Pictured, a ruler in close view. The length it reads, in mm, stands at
37 mm
